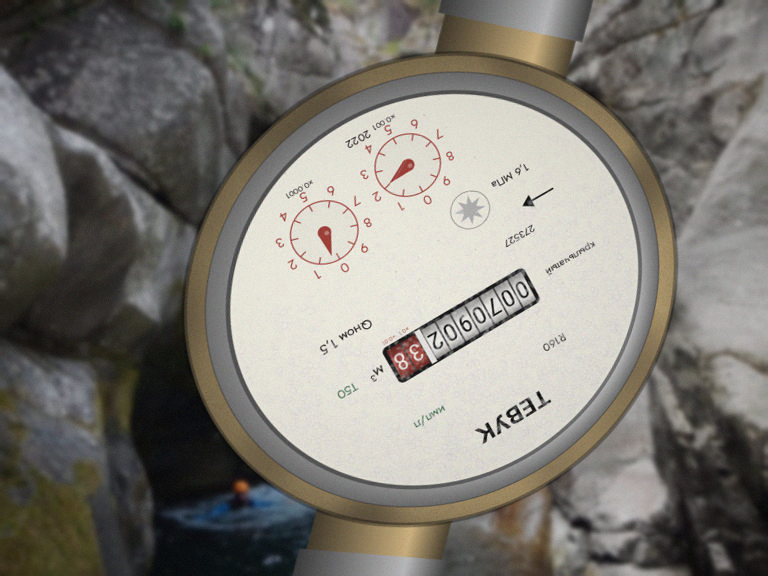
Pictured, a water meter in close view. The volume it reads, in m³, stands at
70902.3820 m³
